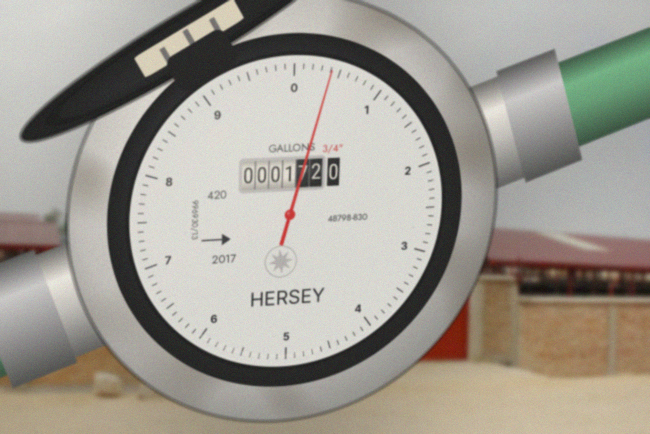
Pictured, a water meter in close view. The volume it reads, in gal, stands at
1720.4 gal
